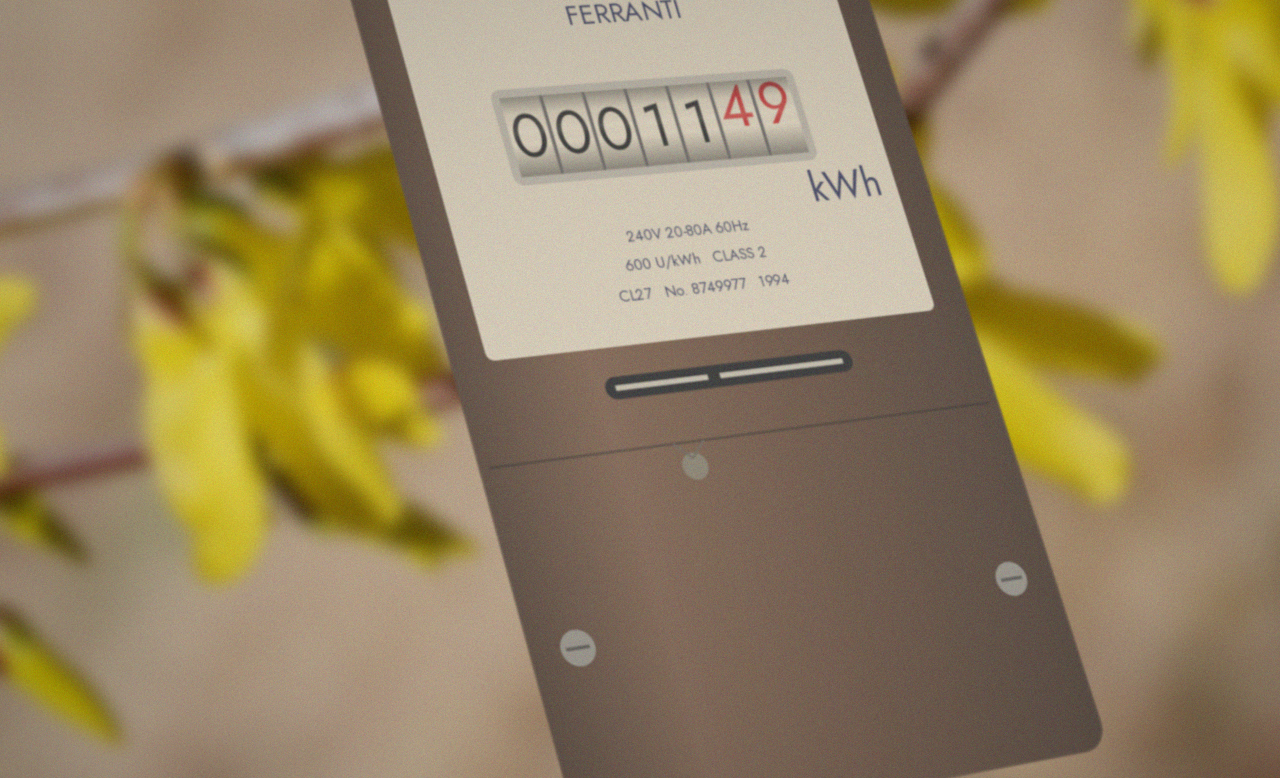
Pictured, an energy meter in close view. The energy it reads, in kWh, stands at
11.49 kWh
